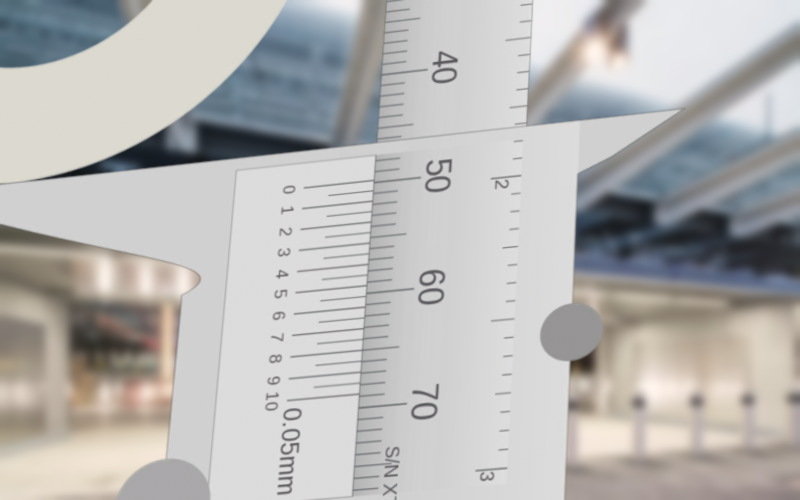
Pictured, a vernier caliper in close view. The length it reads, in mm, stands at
49.8 mm
